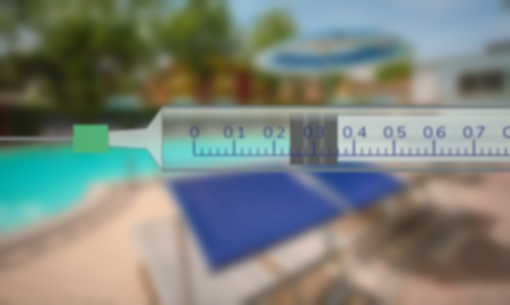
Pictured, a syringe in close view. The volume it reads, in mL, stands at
0.24 mL
